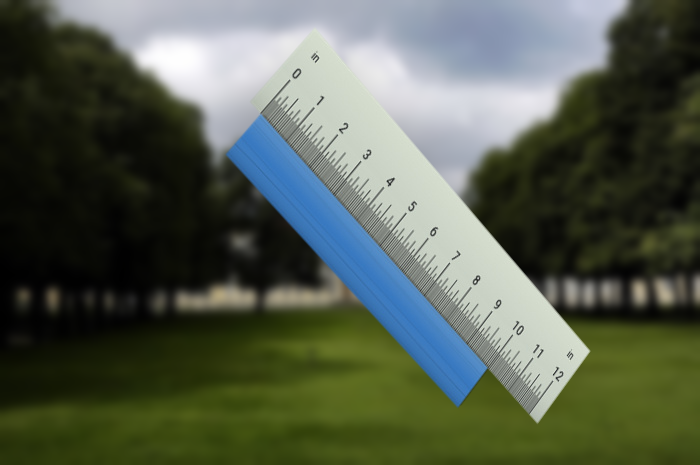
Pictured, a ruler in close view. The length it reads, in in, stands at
10 in
